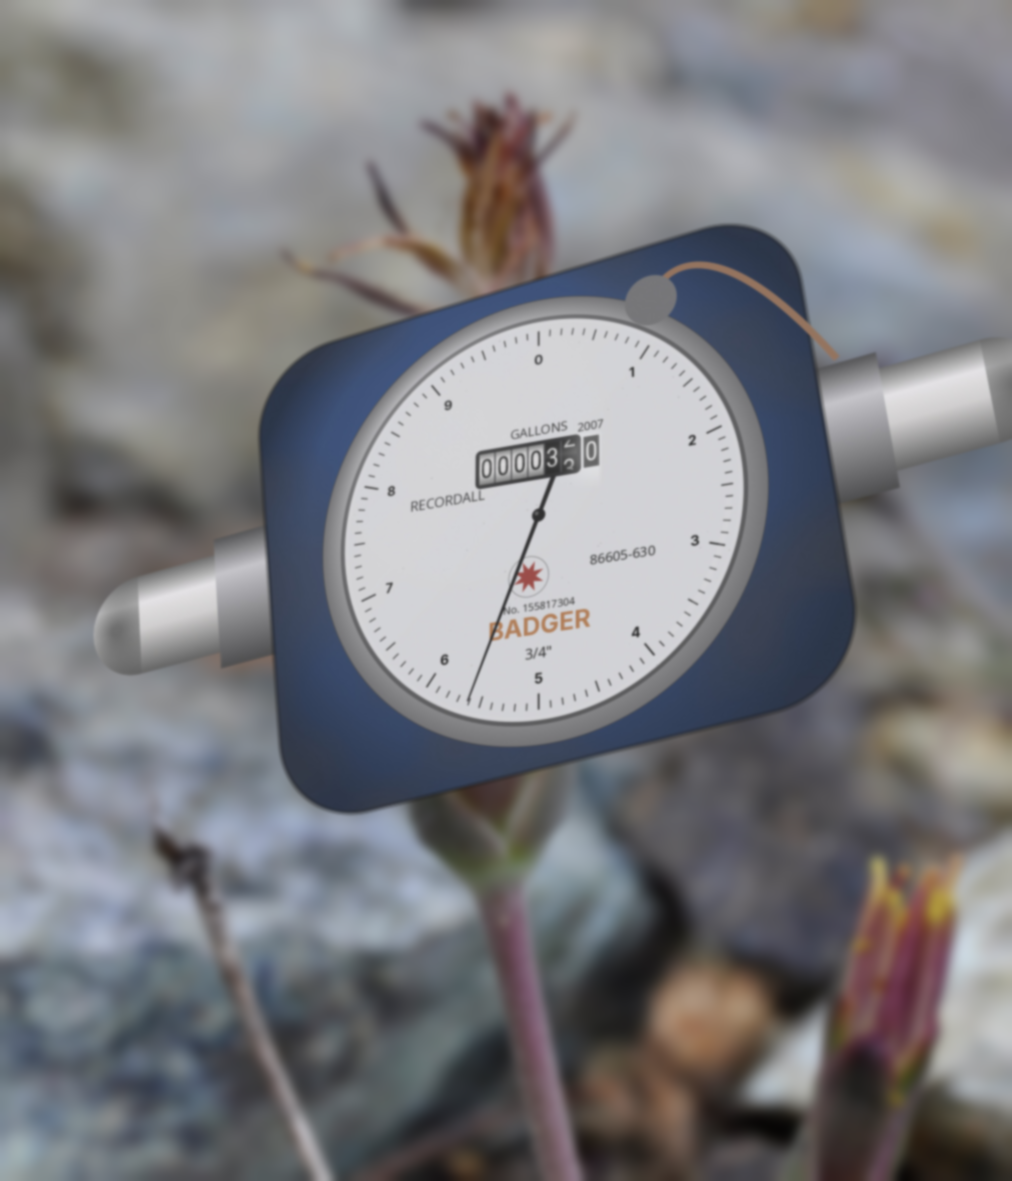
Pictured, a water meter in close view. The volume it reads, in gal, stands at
325.6 gal
